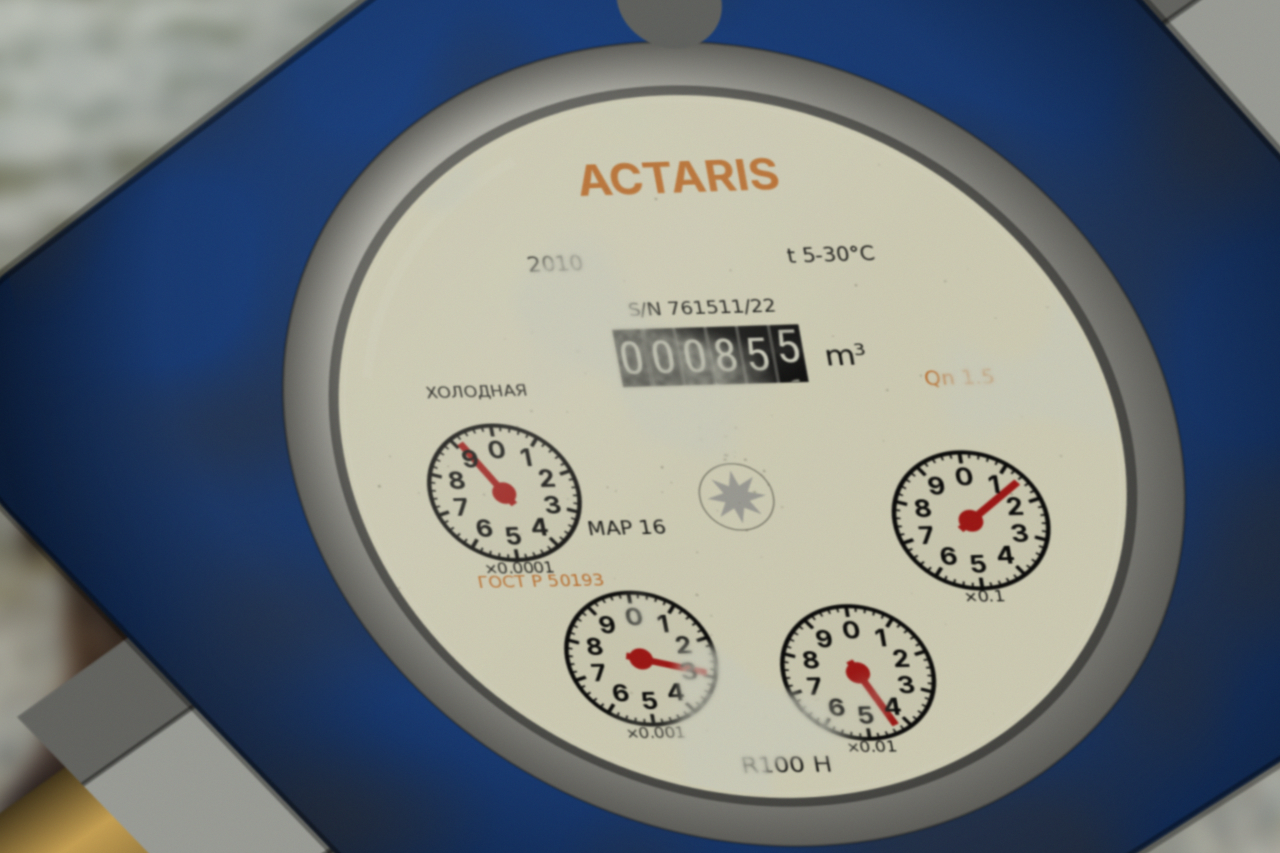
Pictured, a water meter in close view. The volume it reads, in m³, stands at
855.1429 m³
